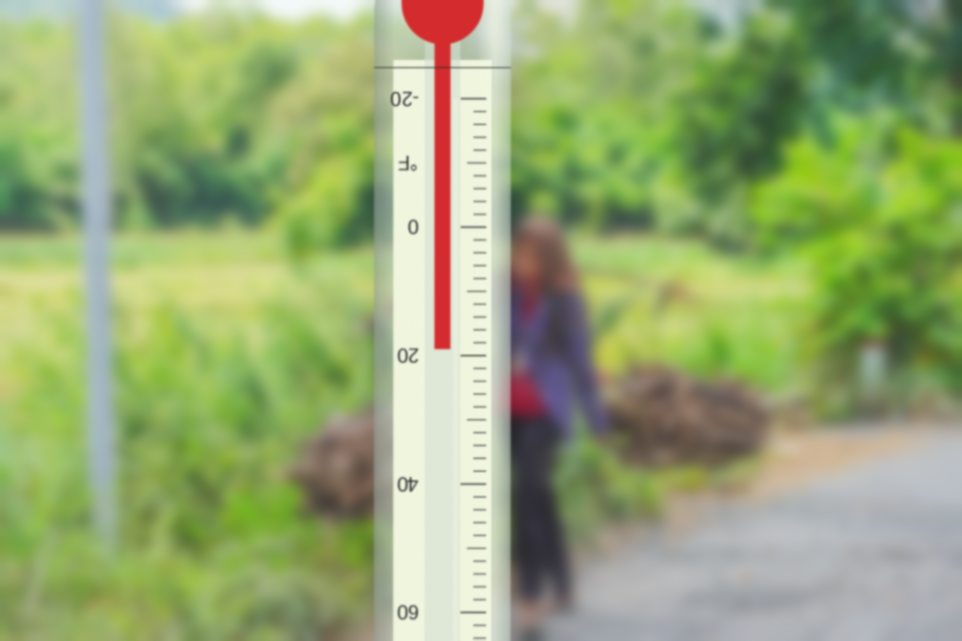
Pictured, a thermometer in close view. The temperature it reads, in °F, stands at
19 °F
